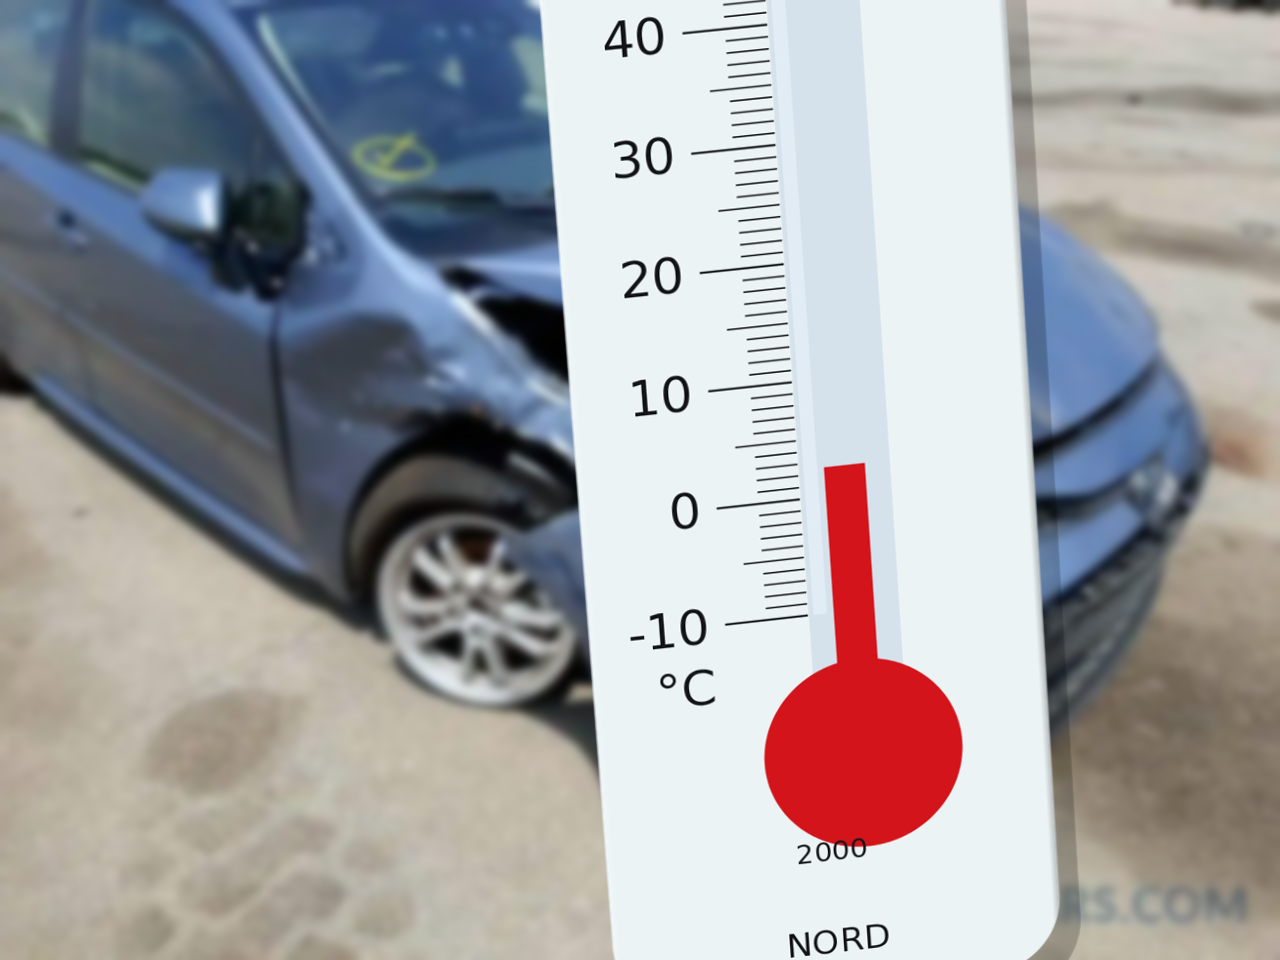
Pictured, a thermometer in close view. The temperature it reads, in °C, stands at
2.5 °C
